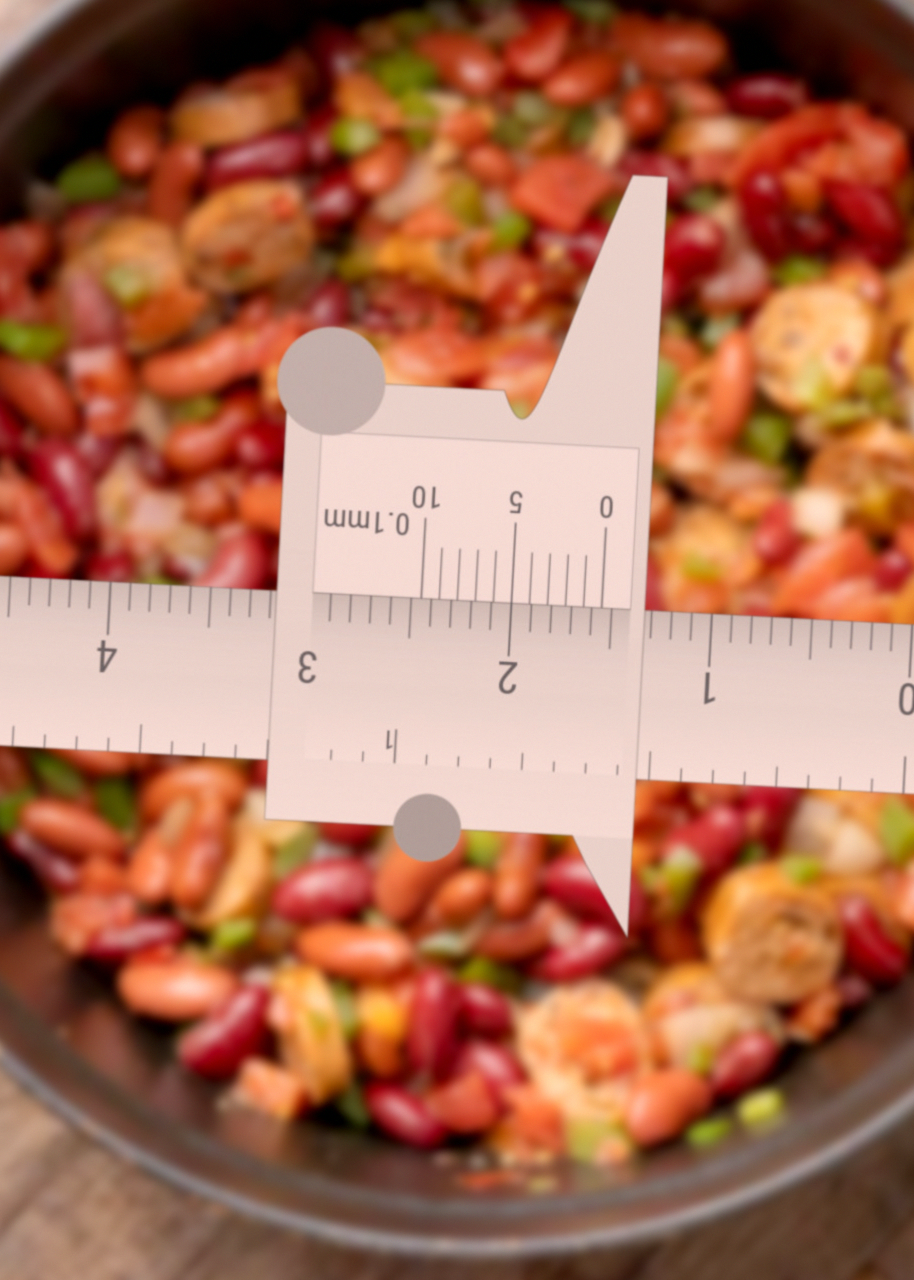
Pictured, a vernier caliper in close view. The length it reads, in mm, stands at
15.5 mm
